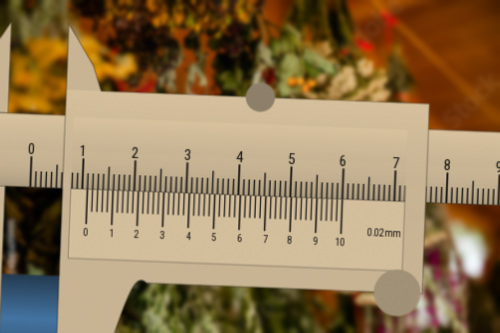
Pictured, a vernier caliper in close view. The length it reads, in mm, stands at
11.0 mm
